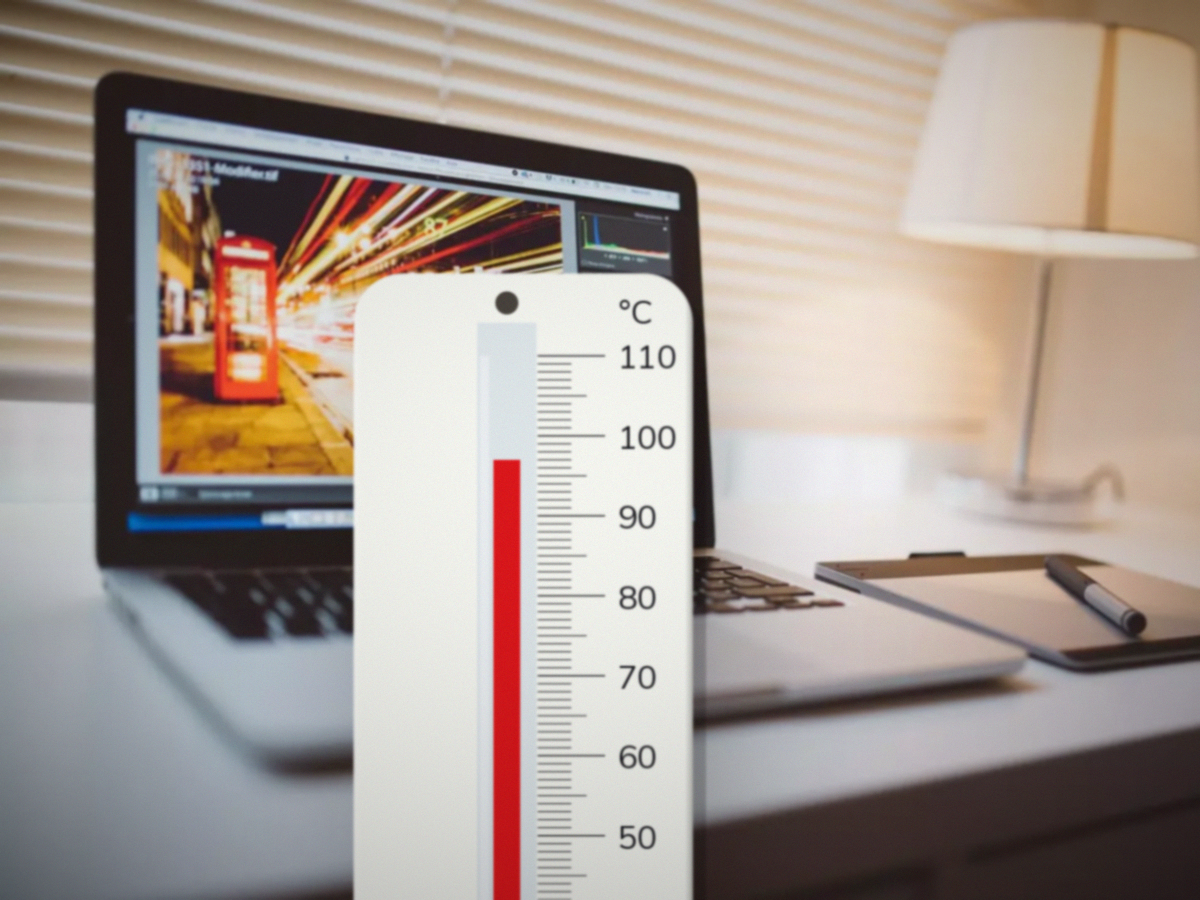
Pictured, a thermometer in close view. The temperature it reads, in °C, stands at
97 °C
